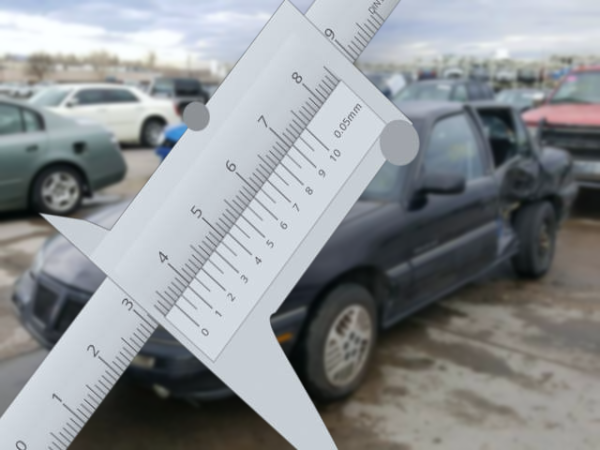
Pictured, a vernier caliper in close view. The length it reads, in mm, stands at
35.6 mm
